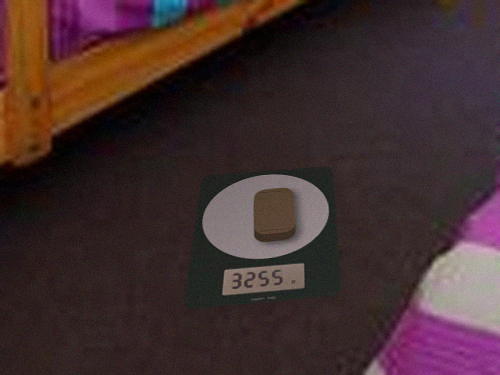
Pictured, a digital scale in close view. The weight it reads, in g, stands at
3255 g
